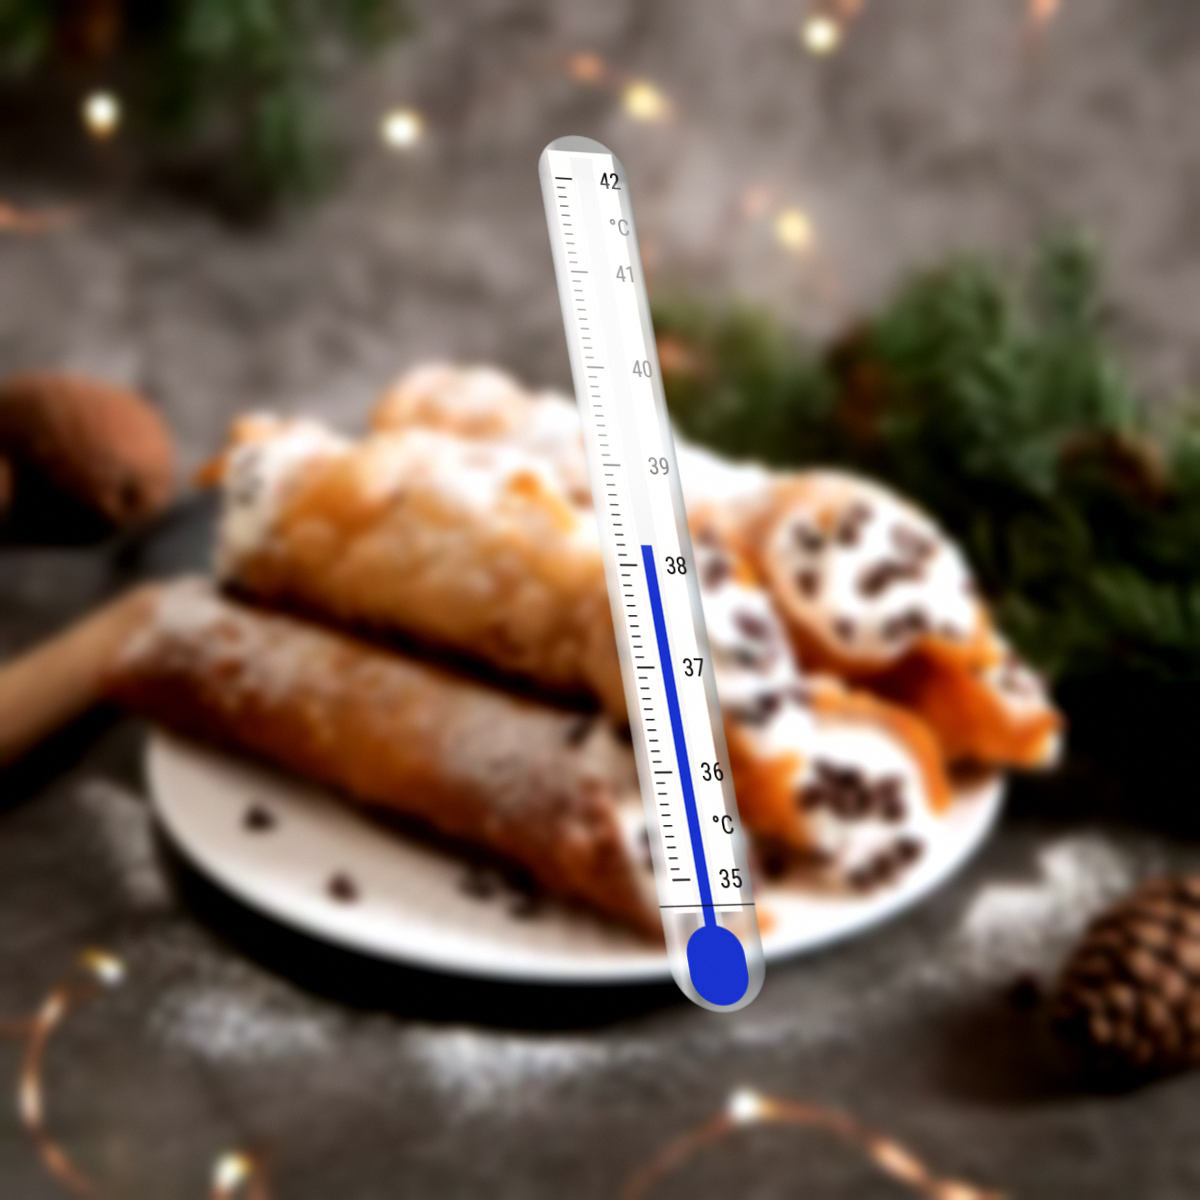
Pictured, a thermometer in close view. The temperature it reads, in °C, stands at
38.2 °C
